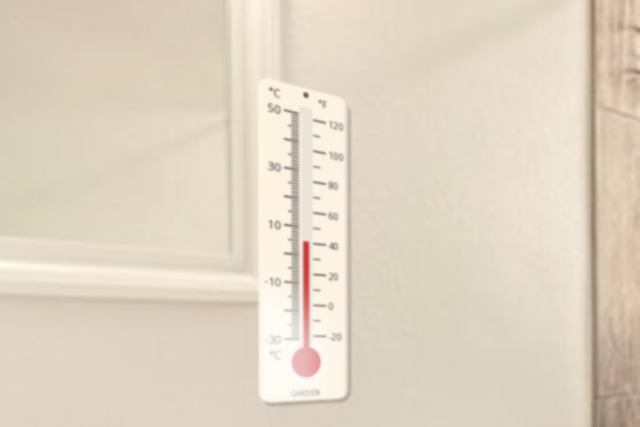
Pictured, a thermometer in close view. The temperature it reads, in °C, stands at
5 °C
